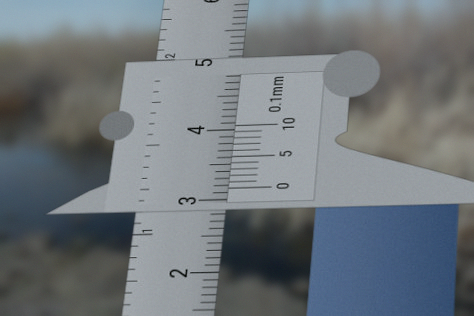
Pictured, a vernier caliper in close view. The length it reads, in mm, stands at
31.6 mm
